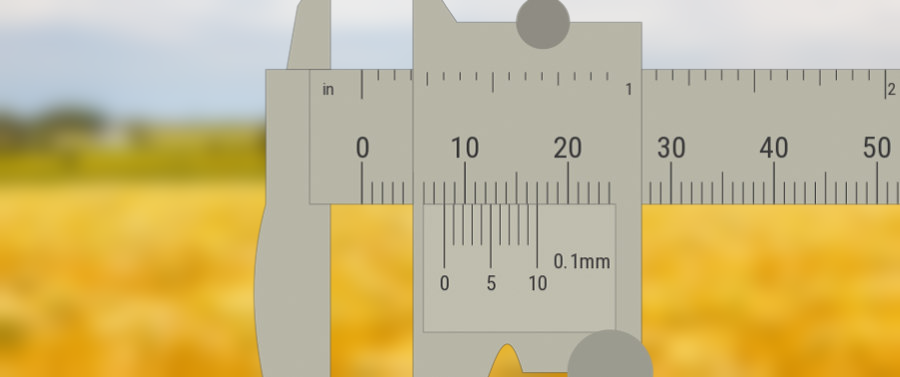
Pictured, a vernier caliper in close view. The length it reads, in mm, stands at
8.0 mm
